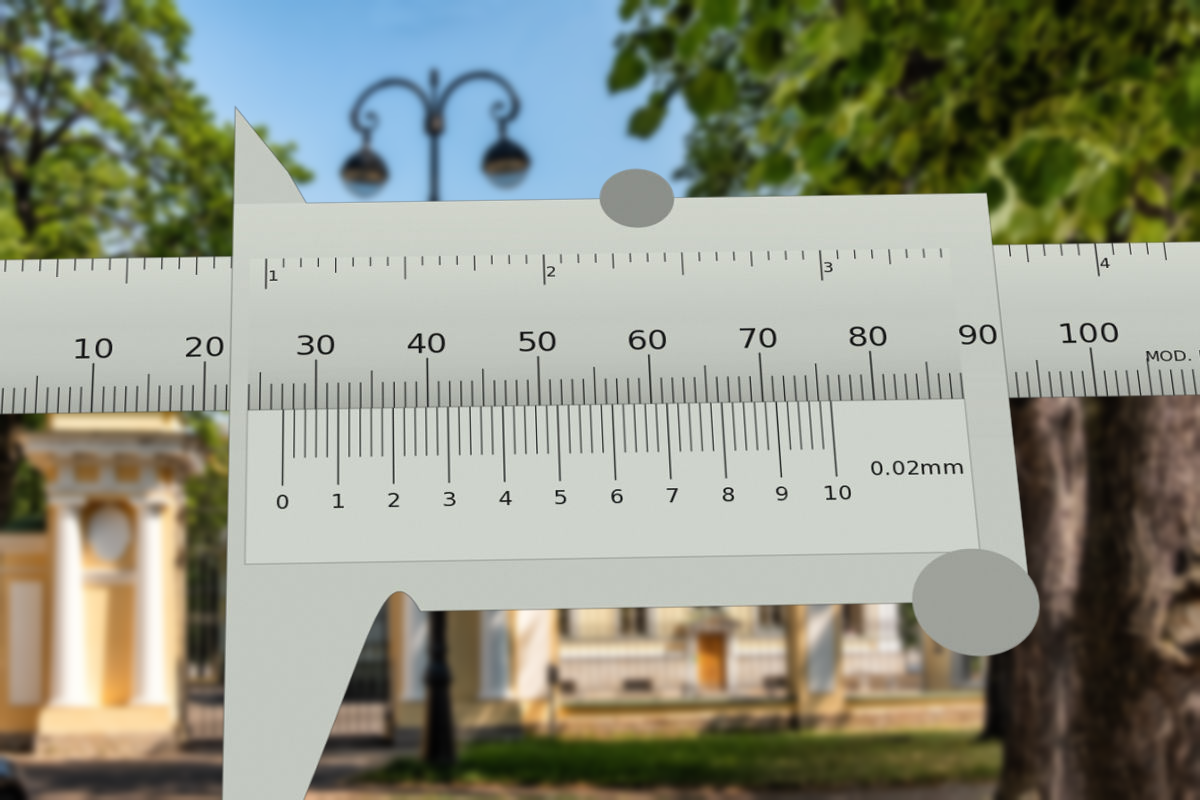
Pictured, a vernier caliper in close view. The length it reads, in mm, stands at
27.1 mm
